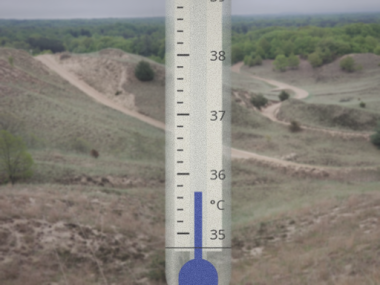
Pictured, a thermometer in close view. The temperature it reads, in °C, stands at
35.7 °C
